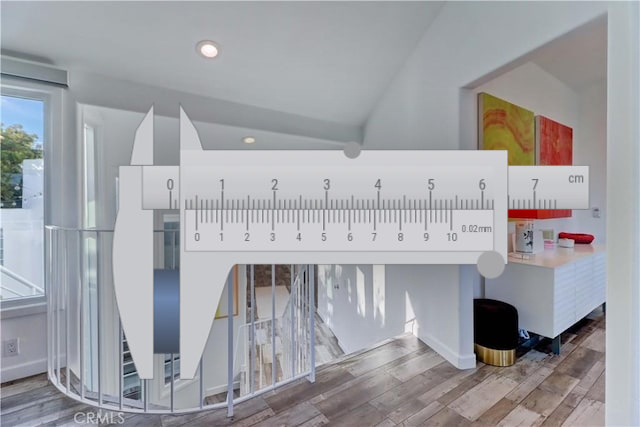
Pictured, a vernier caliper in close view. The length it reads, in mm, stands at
5.0 mm
